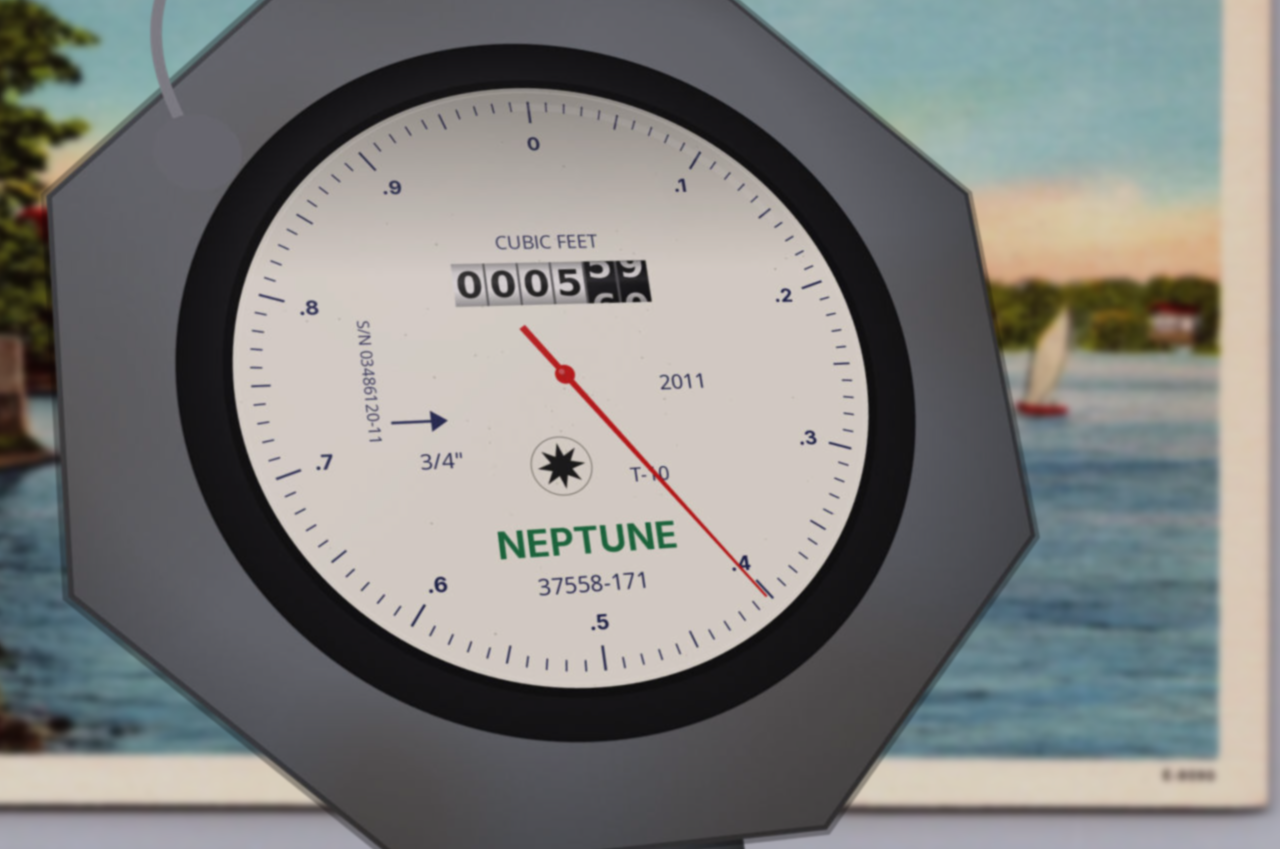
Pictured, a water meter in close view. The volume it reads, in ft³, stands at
559.40 ft³
